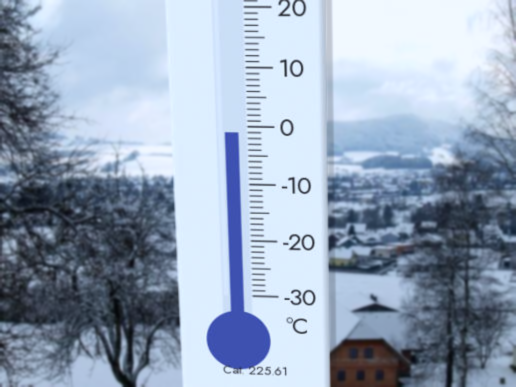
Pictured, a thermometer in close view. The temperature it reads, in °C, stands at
-1 °C
